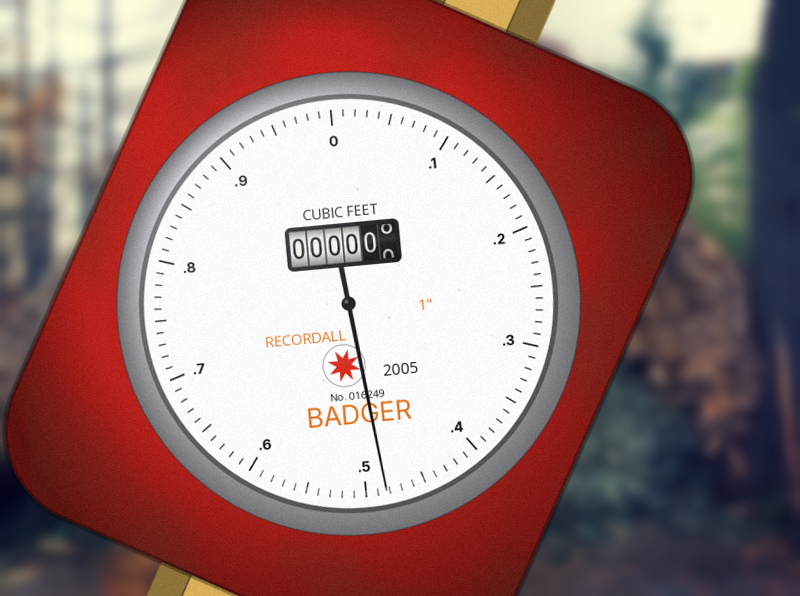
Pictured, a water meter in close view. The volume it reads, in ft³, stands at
8.48 ft³
